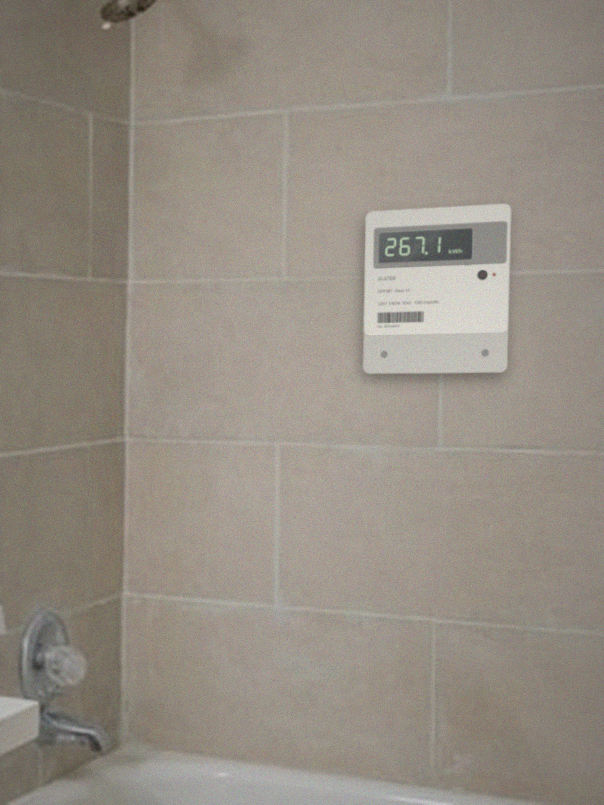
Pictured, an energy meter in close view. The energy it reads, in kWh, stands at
267.1 kWh
